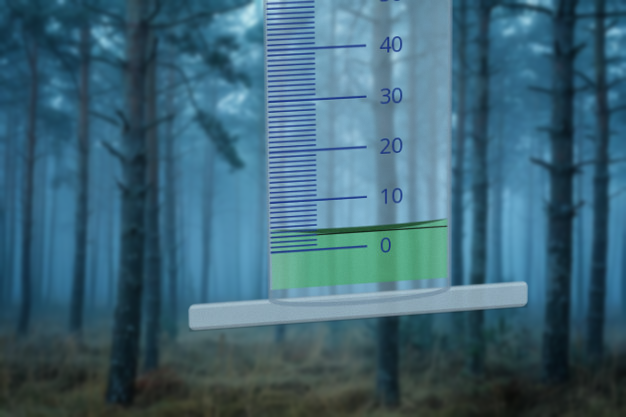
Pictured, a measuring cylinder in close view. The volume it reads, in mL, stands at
3 mL
